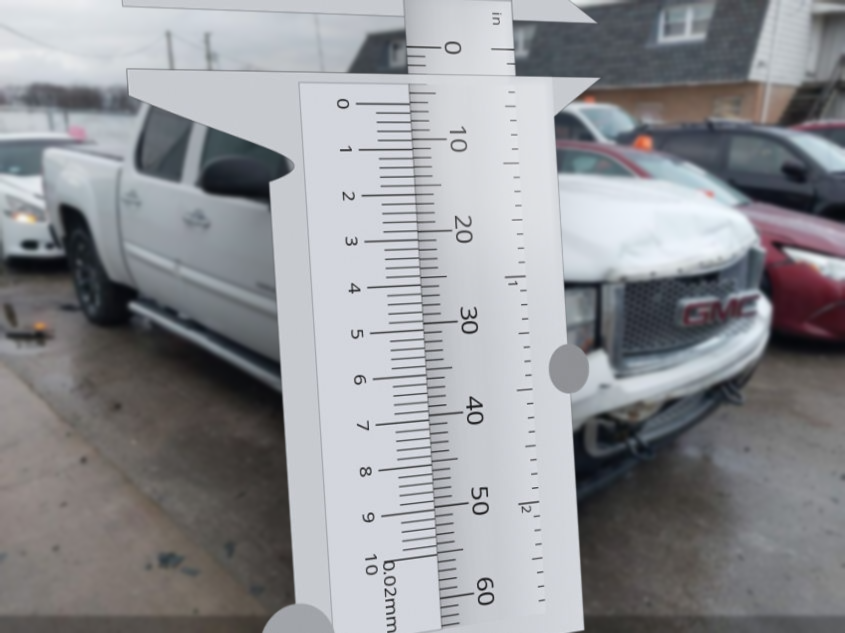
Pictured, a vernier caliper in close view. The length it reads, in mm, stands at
6.2 mm
